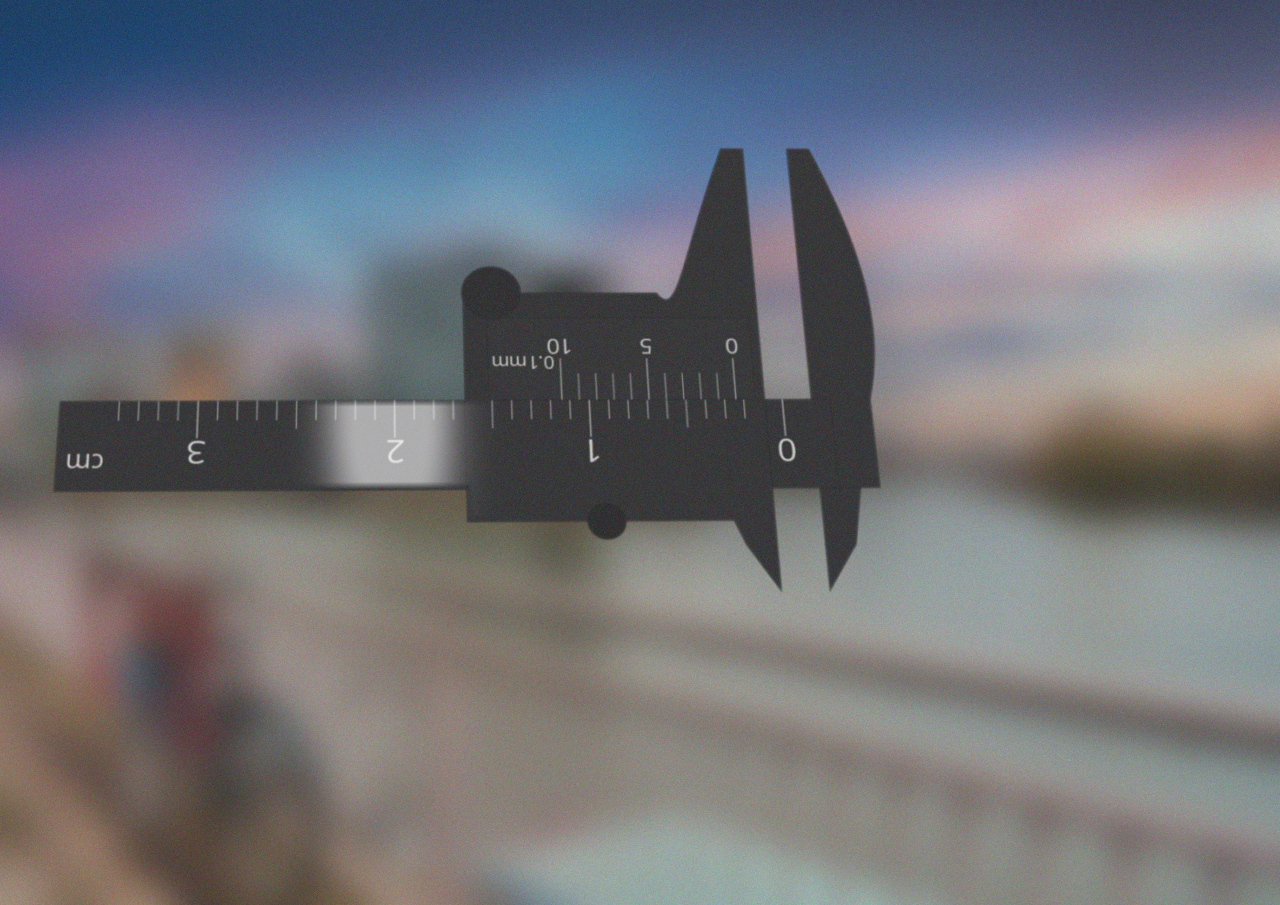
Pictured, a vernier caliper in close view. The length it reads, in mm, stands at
2.4 mm
